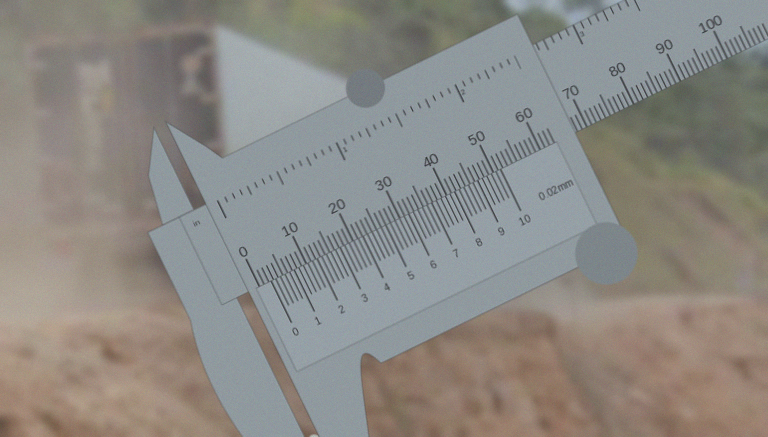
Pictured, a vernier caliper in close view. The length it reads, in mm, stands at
2.5 mm
